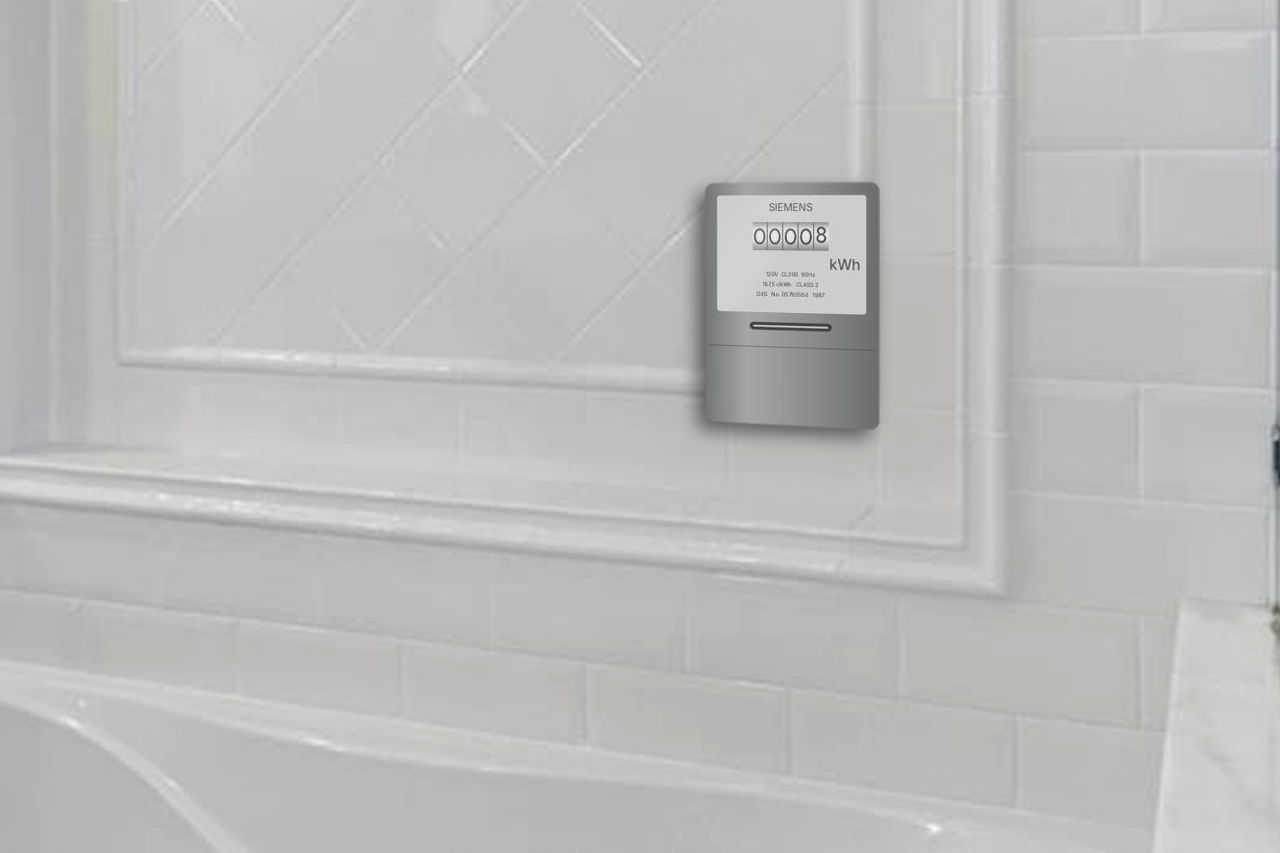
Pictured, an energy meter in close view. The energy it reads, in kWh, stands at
8 kWh
